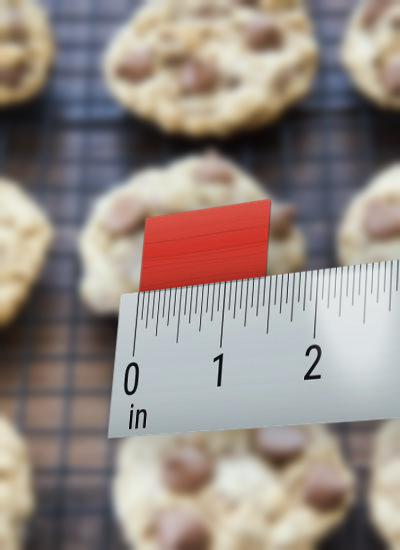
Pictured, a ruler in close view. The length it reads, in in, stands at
1.4375 in
